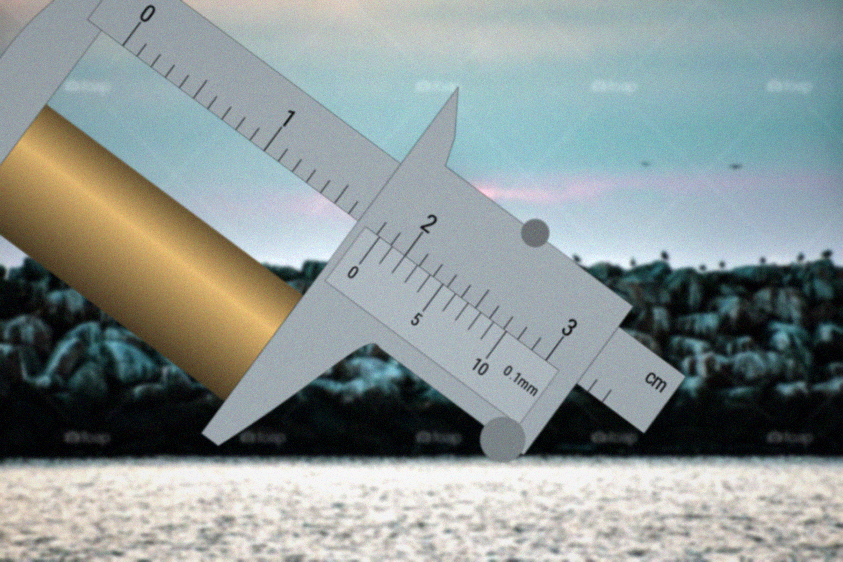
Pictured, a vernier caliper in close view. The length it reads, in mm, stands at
18.2 mm
